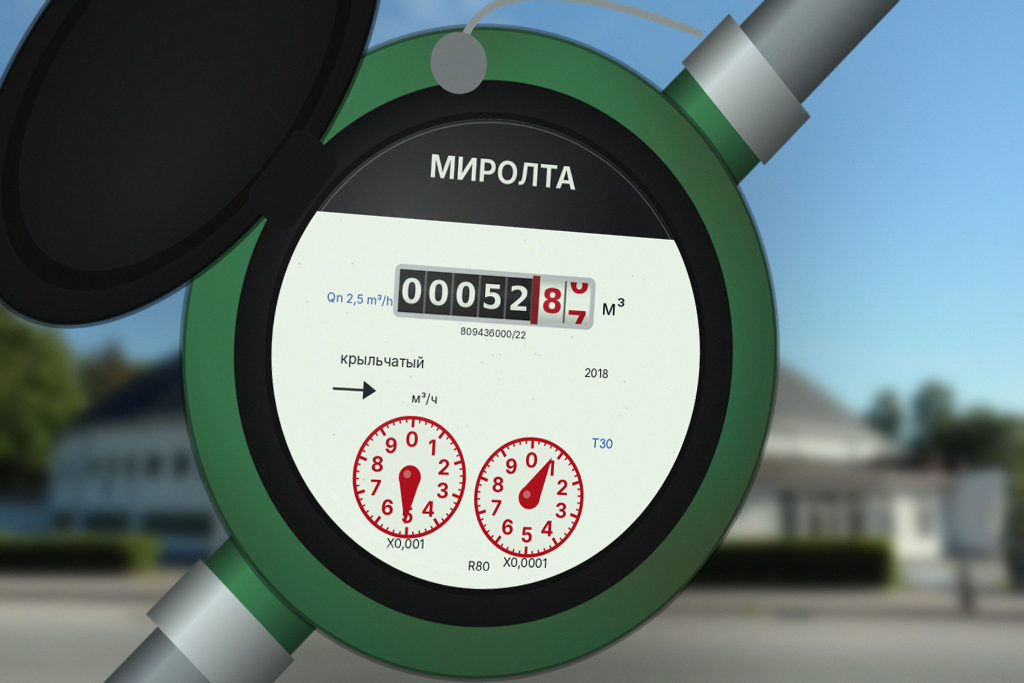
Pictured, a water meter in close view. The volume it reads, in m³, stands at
52.8650 m³
